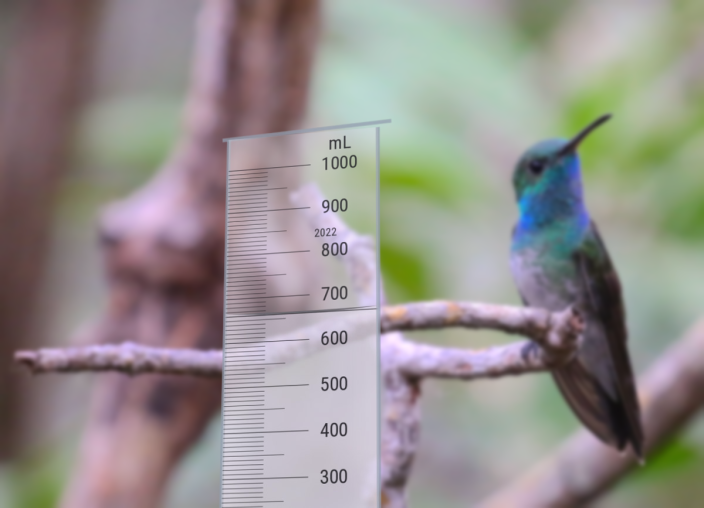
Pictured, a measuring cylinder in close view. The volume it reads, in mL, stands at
660 mL
